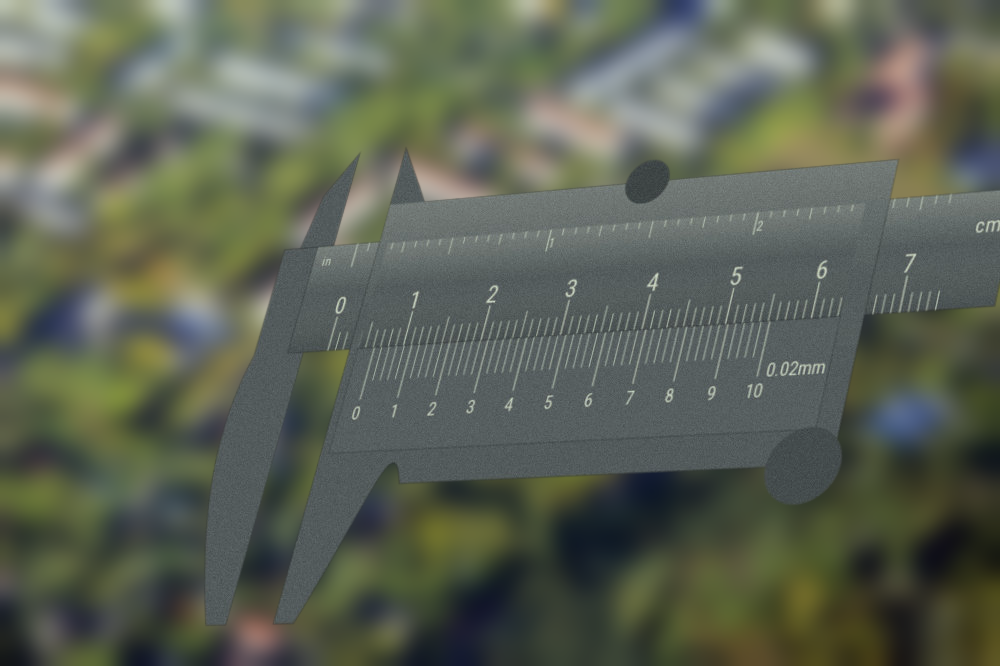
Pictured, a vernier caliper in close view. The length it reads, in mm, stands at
6.2 mm
